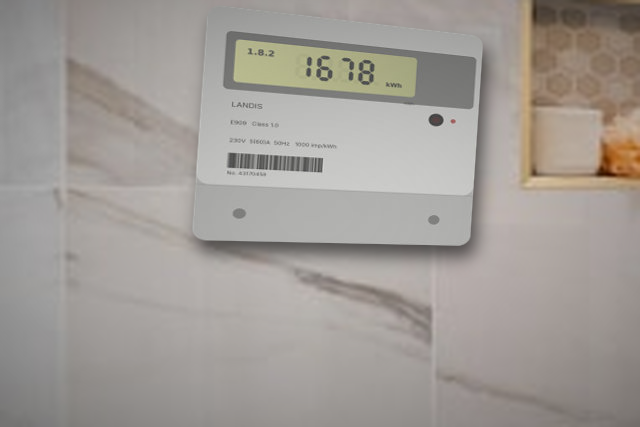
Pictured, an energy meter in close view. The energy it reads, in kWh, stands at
1678 kWh
